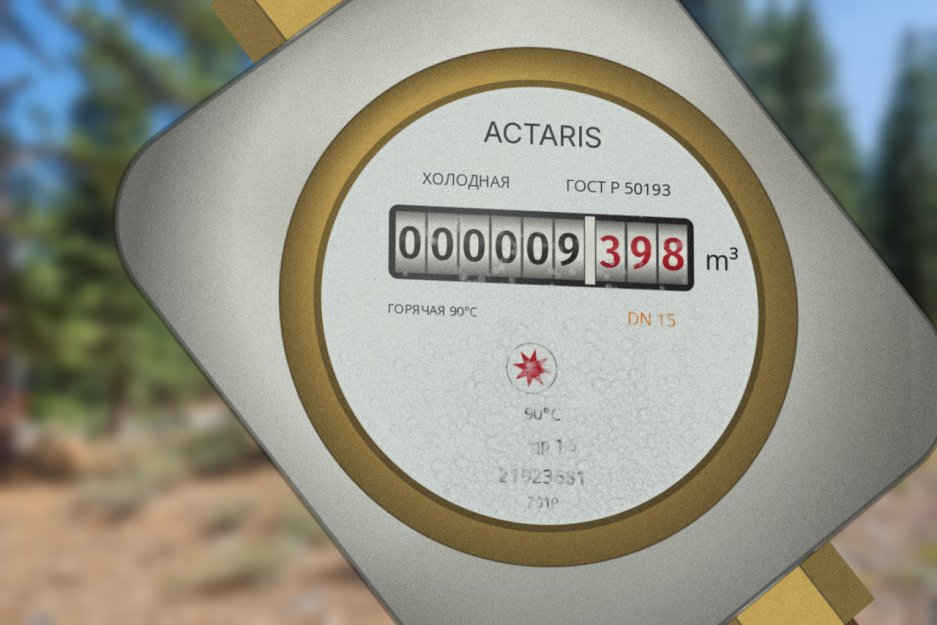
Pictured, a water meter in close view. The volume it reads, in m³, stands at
9.398 m³
